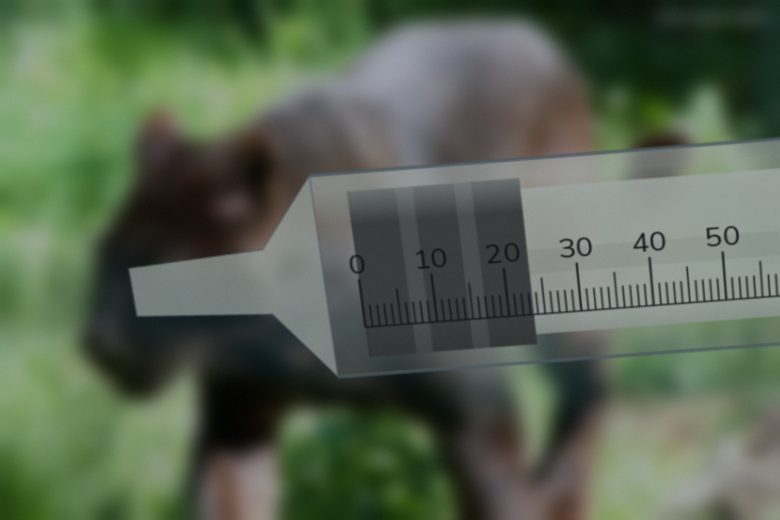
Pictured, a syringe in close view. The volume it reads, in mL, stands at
0 mL
